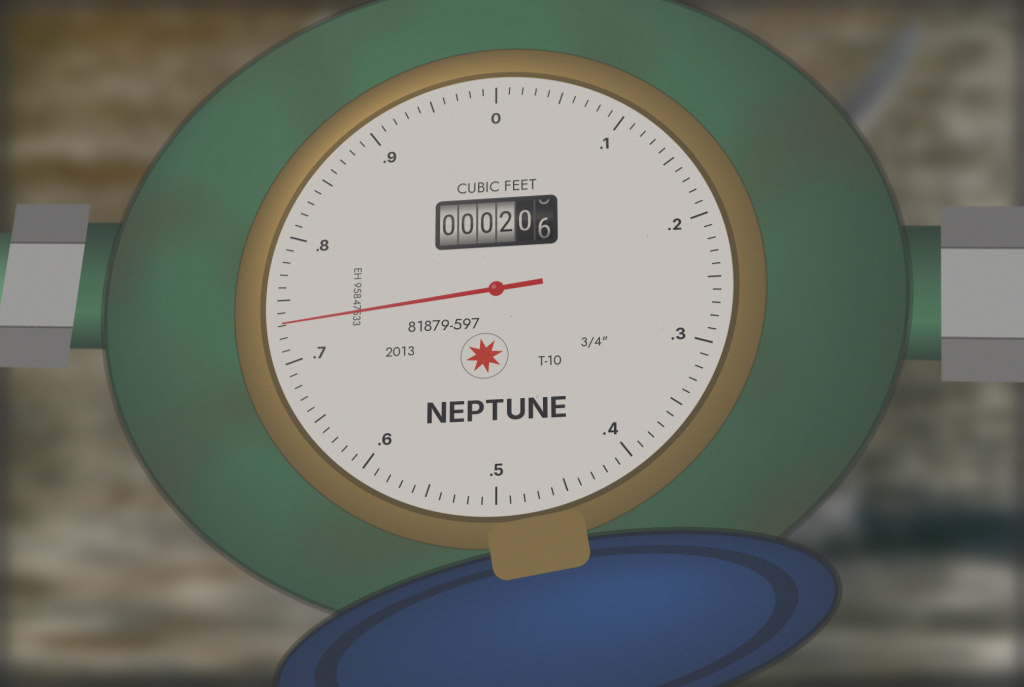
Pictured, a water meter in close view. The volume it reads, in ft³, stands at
205.73 ft³
